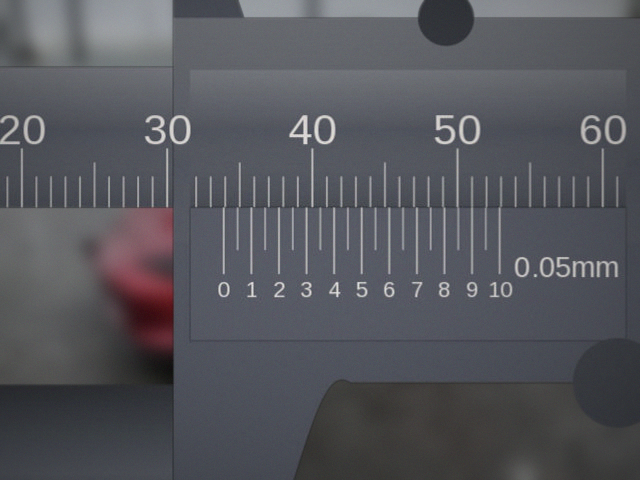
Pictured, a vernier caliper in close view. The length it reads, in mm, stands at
33.9 mm
